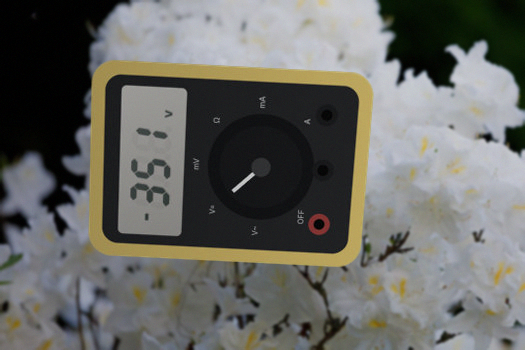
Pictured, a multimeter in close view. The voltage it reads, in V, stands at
-351 V
